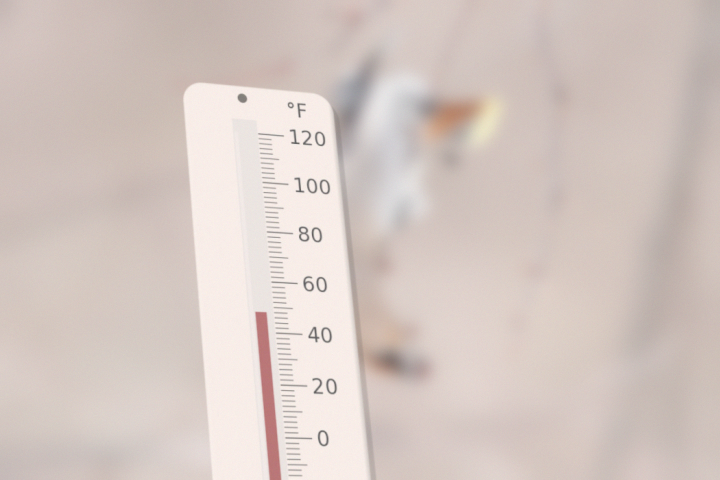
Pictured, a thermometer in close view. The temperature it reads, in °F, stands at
48 °F
